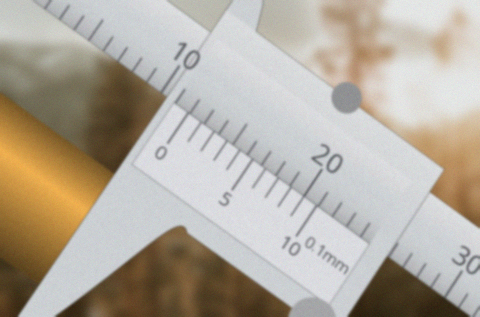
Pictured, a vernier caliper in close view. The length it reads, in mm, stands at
11.9 mm
